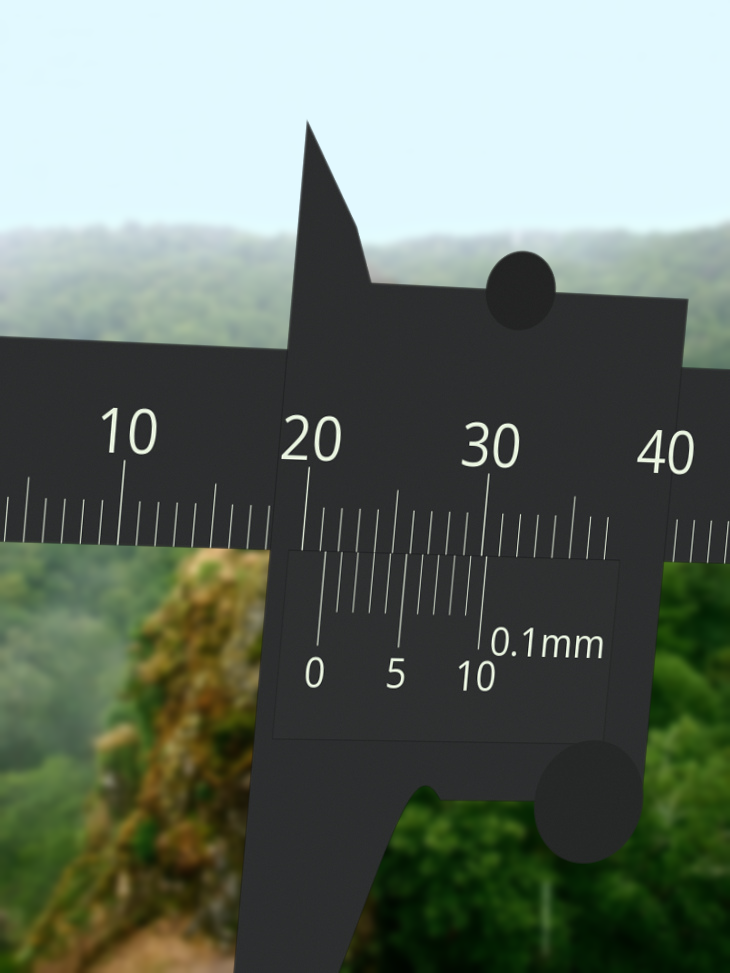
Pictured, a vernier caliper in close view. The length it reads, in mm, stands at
21.3 mm
